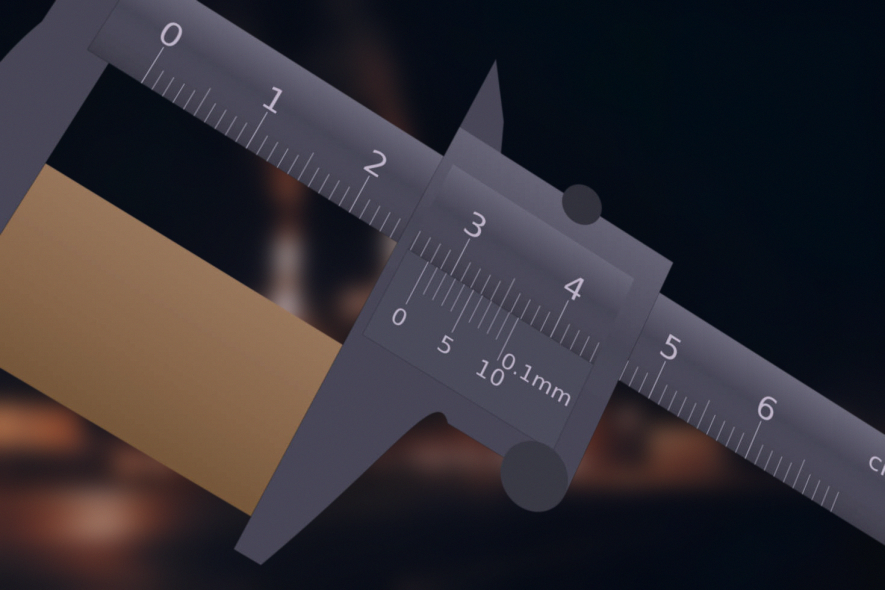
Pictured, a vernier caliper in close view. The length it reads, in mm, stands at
27.8 mm
